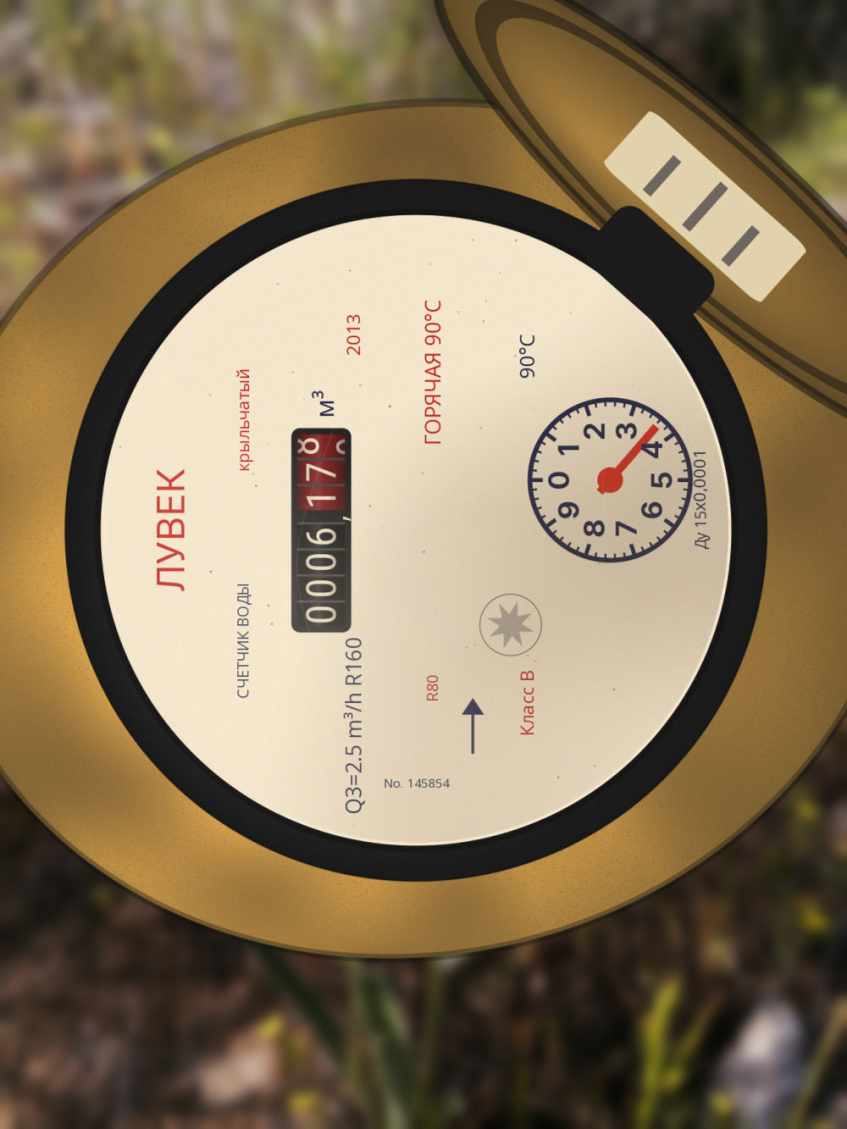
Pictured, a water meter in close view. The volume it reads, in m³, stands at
6.1783 m³
